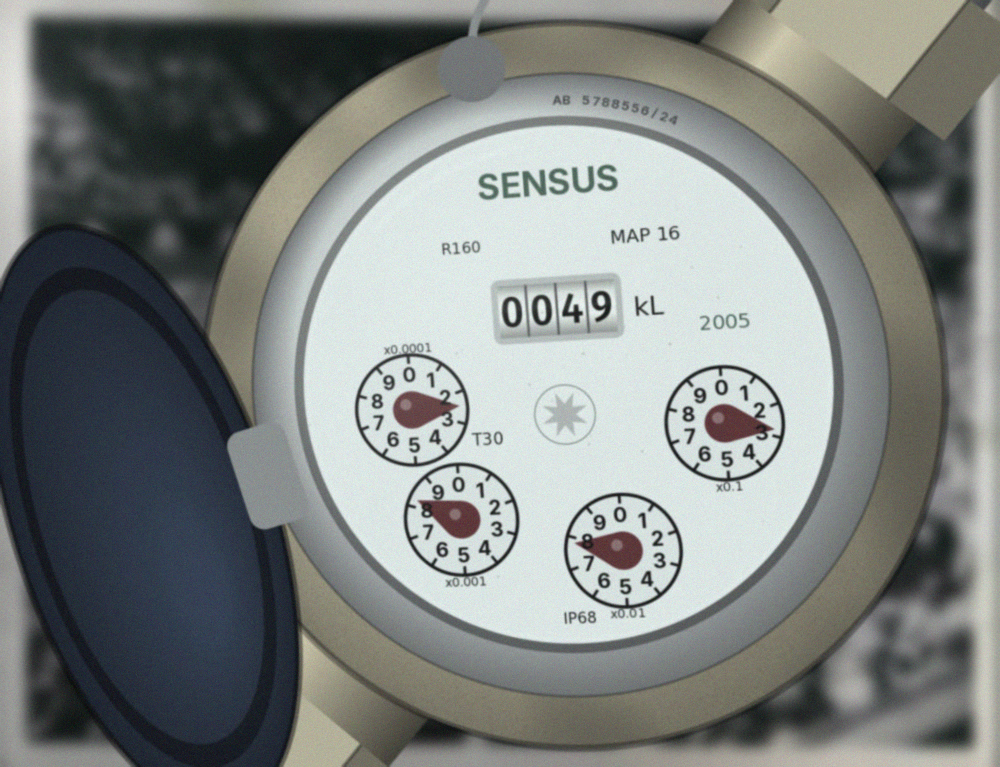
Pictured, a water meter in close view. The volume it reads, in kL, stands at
49.2782 kL
